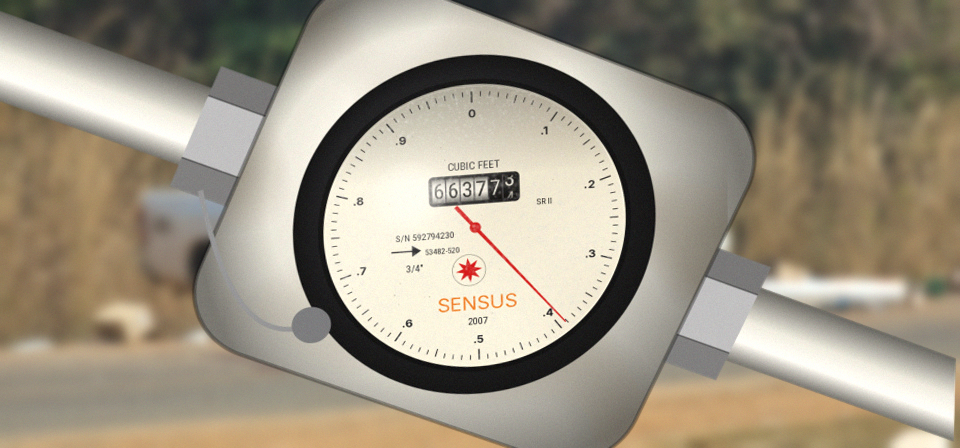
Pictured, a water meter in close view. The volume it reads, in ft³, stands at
663773.39 ft³
